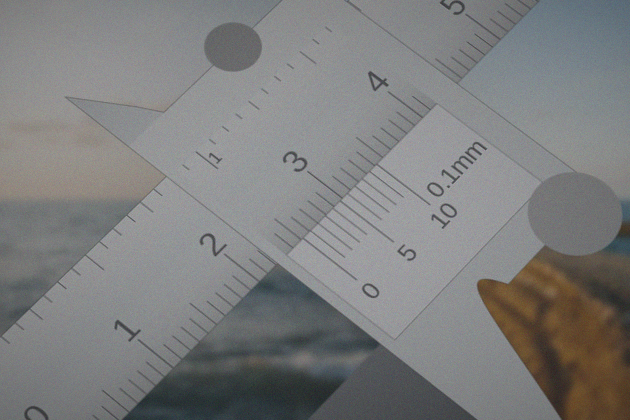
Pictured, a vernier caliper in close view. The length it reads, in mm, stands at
25.2 mm
